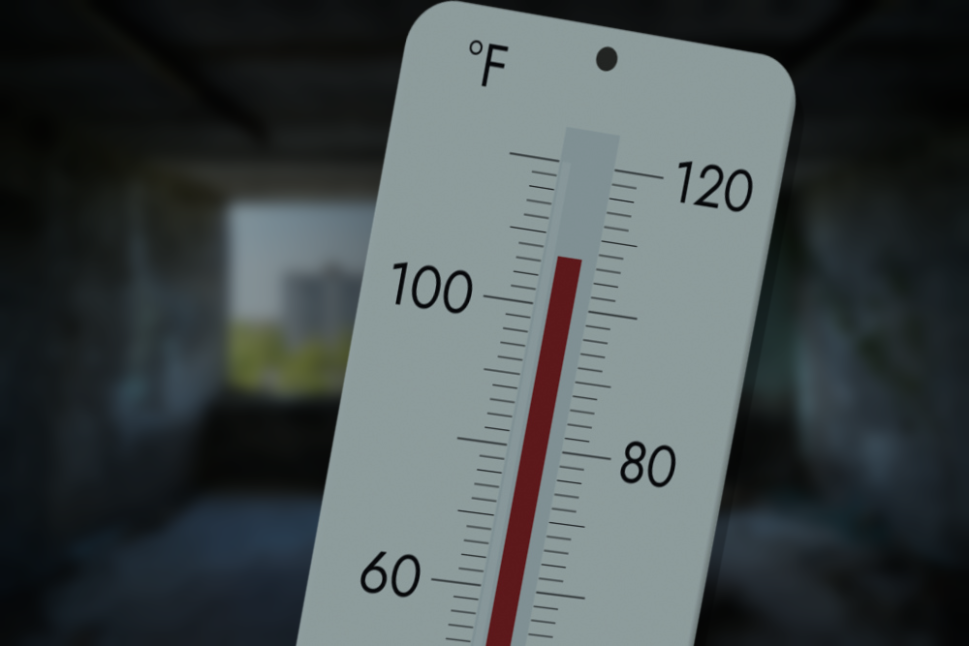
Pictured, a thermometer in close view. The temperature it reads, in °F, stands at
107 °F
